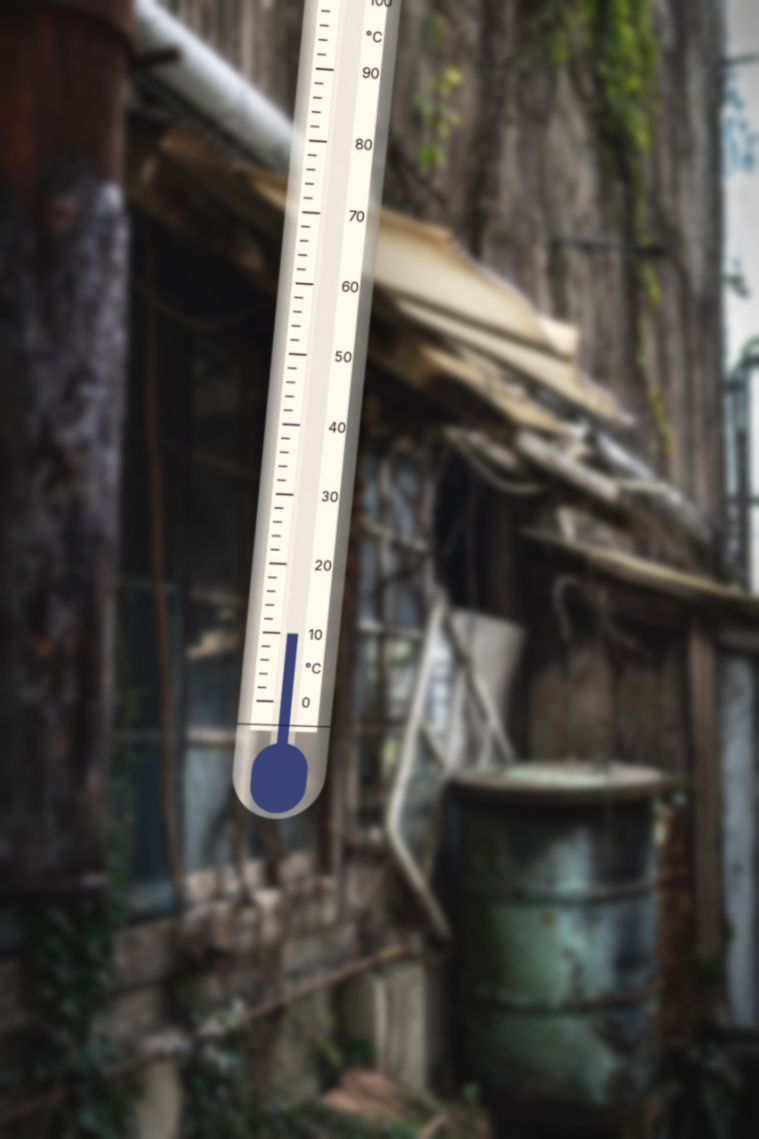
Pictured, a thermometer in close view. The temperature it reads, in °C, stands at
10 °C
